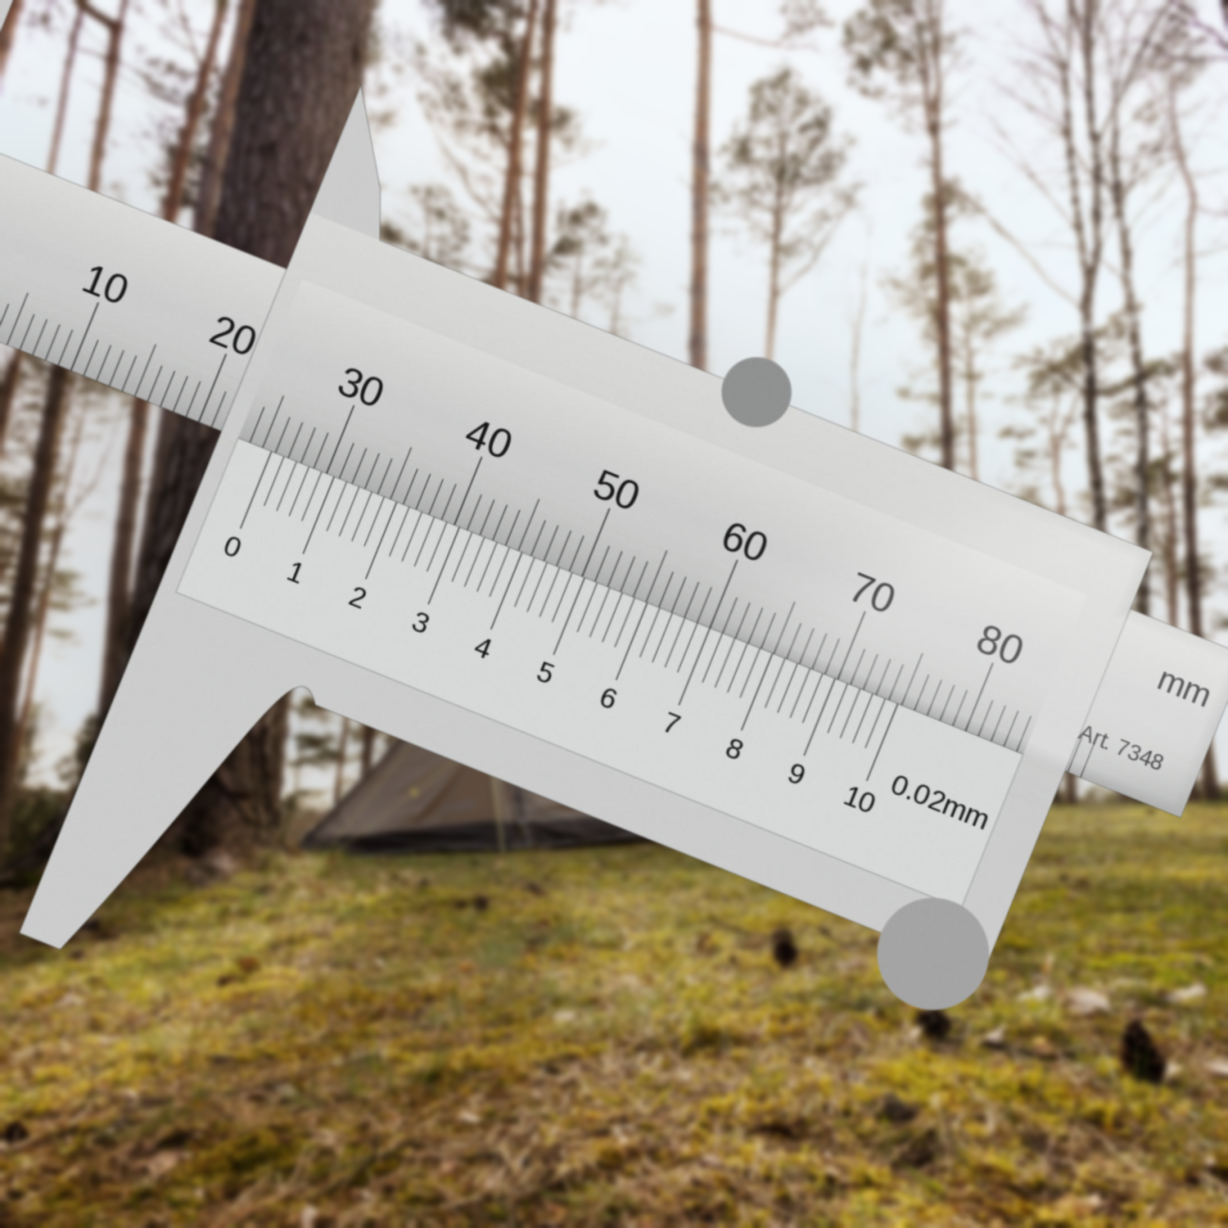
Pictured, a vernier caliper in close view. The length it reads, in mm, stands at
25.7 mm
